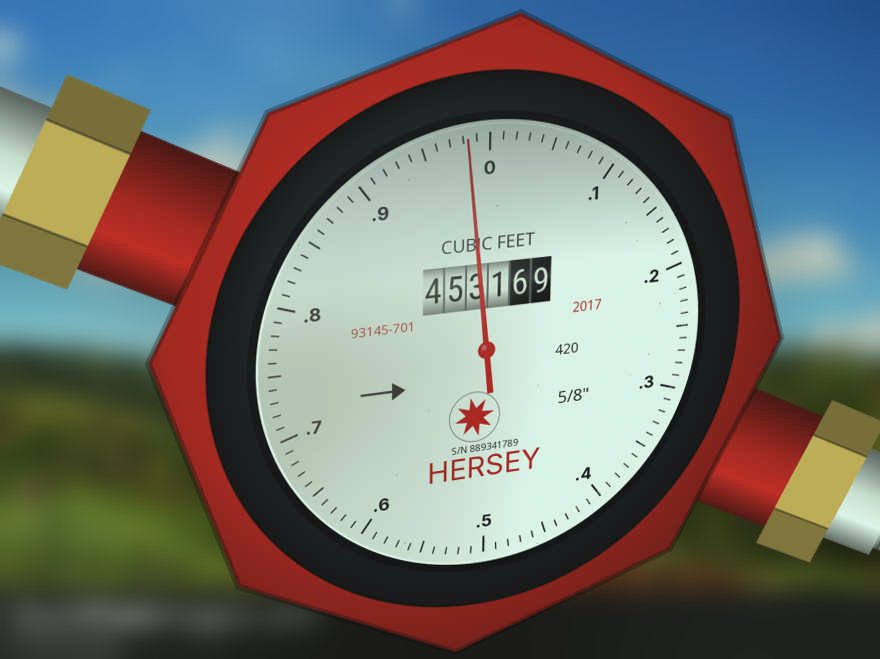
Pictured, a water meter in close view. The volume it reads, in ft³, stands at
453168.98 ft³
